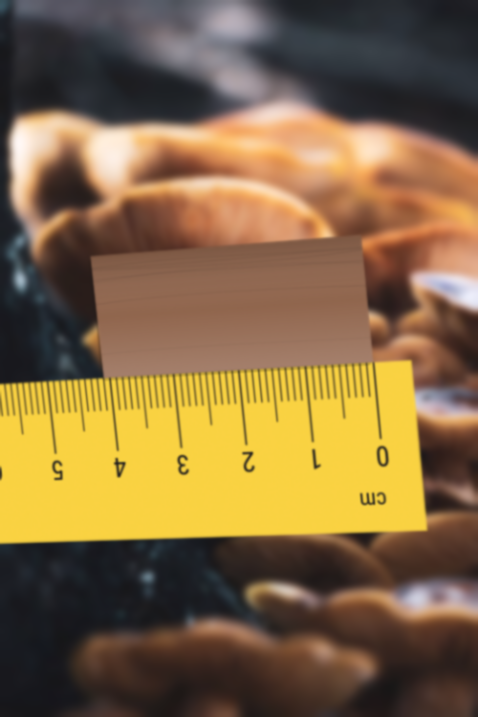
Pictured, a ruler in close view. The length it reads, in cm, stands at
4.1 cm
